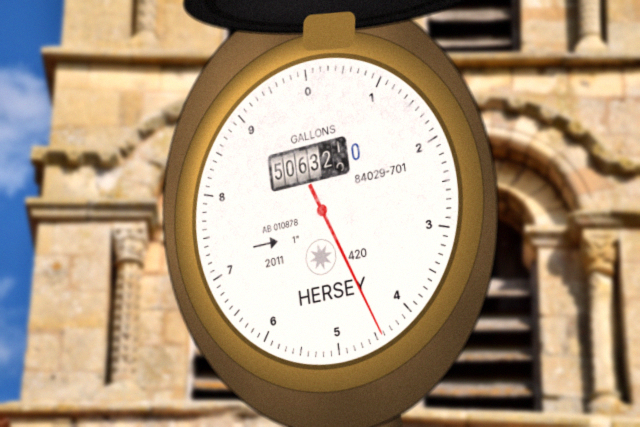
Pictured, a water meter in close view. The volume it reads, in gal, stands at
5063214.4 gal
